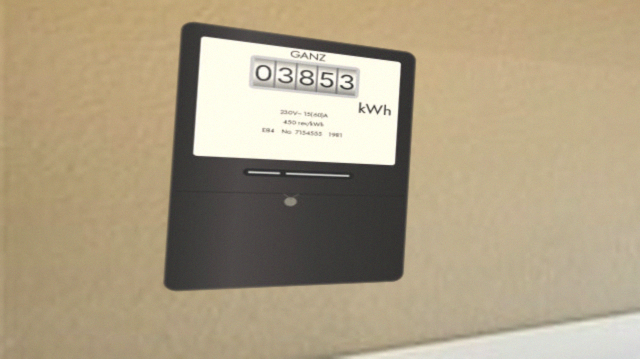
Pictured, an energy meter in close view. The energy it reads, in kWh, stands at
3853 kWh
